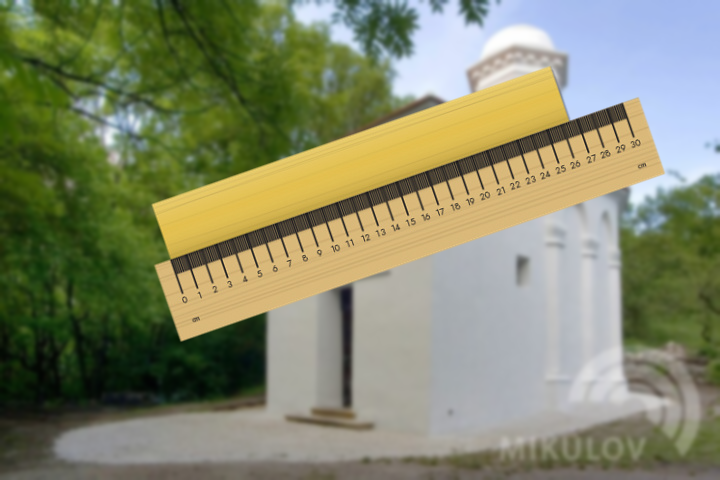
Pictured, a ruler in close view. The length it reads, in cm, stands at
26.5 cm
